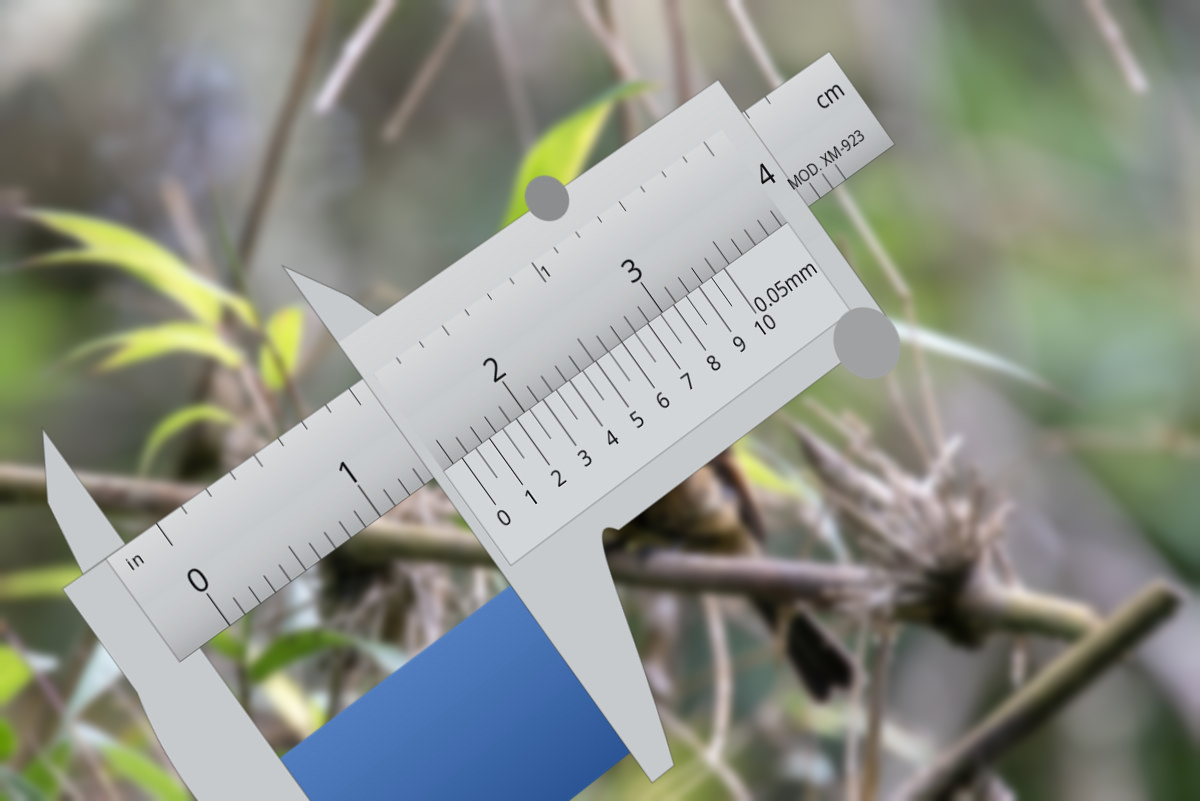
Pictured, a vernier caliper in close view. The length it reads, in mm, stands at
15.6 mm
